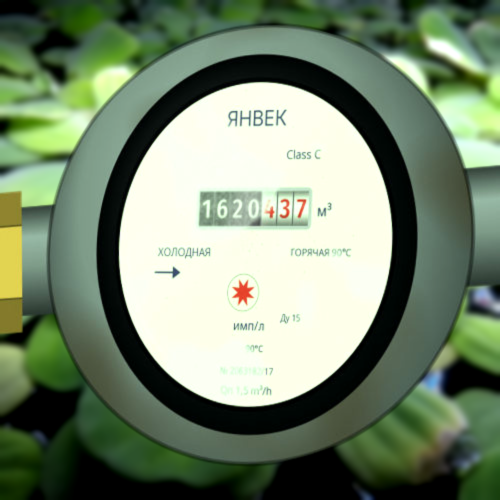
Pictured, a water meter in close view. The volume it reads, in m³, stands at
1620.437 m³
